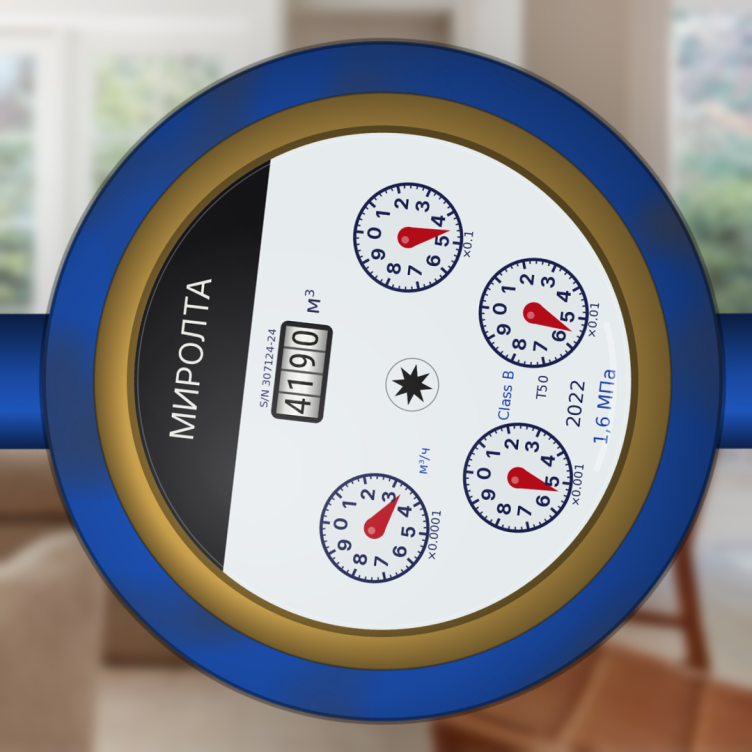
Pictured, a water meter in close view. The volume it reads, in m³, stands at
4190.4553 m³
